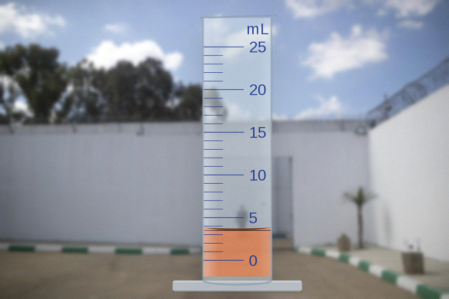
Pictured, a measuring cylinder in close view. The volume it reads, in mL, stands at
3.5 mL
